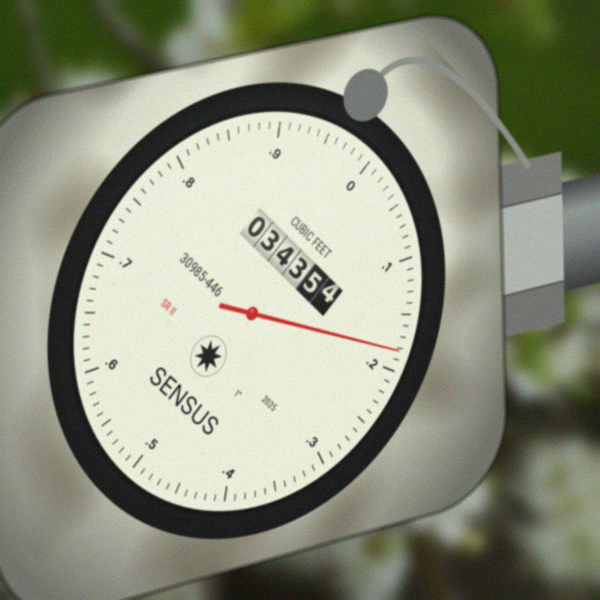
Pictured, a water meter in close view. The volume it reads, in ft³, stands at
34354.18 ft³
